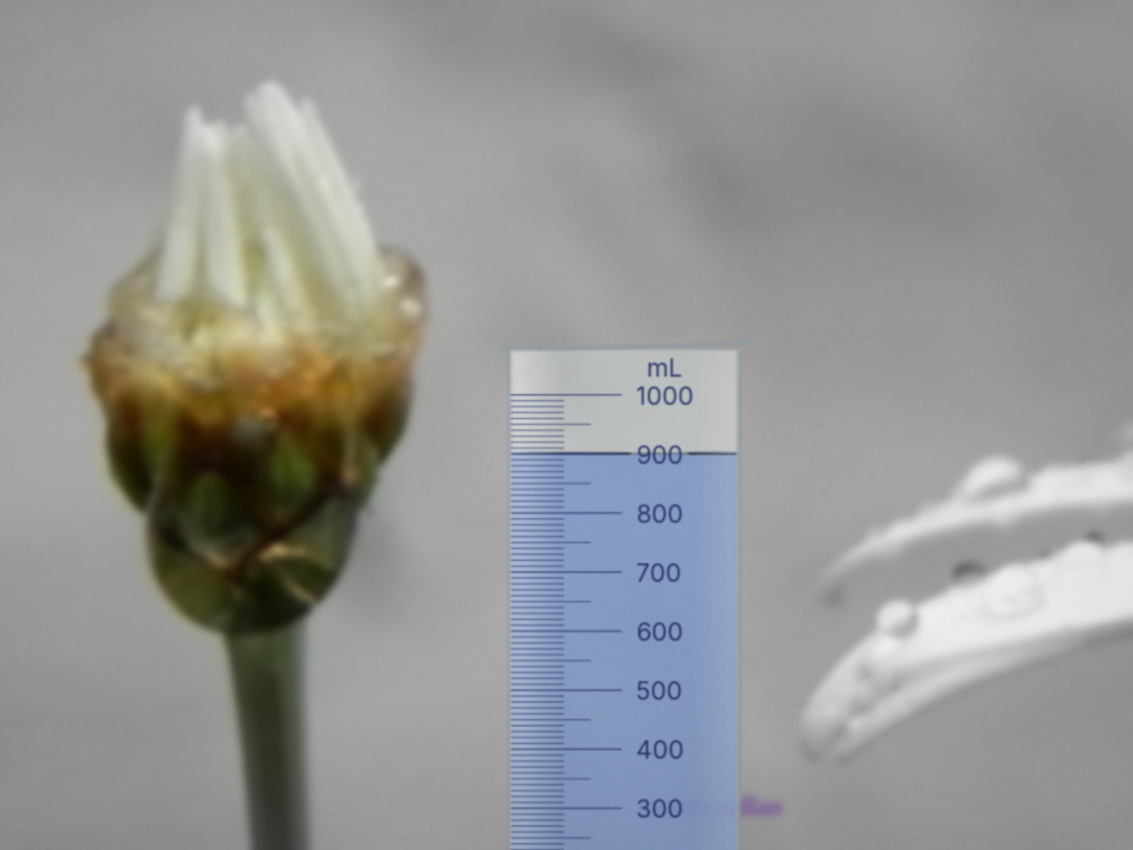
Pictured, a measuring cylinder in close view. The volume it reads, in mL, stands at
900 mL
